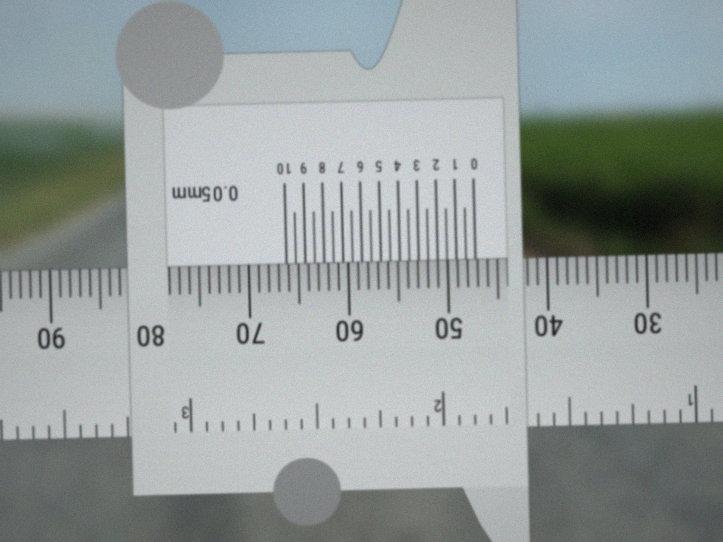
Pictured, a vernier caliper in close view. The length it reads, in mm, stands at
47.2 mm
